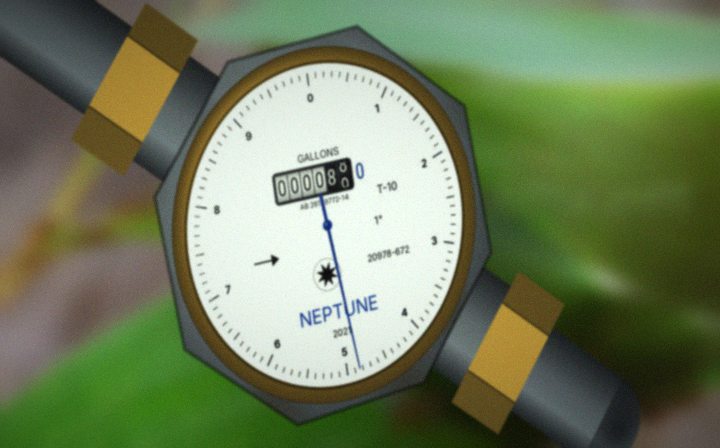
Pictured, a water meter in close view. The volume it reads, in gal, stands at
884.8 gal
